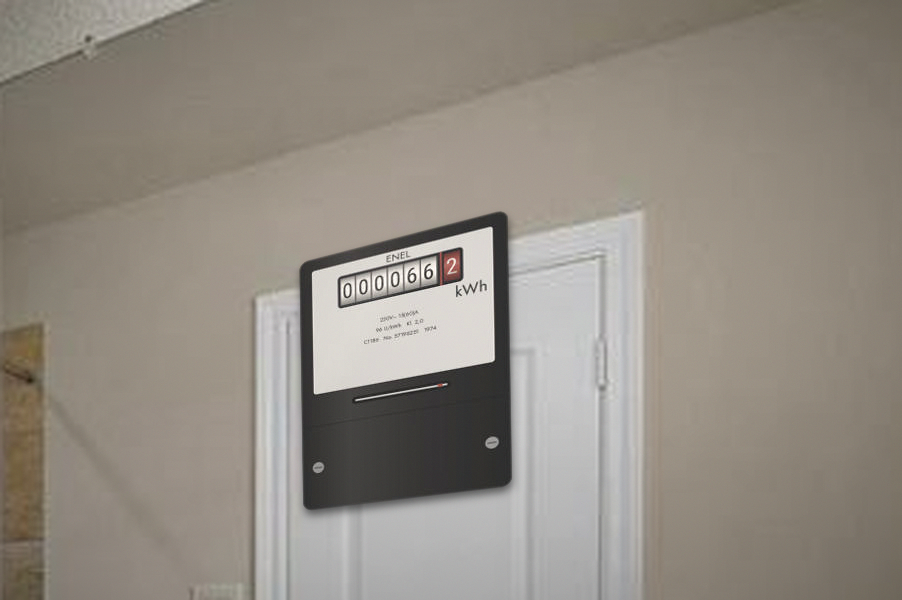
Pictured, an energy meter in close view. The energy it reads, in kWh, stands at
66.2 kWh
